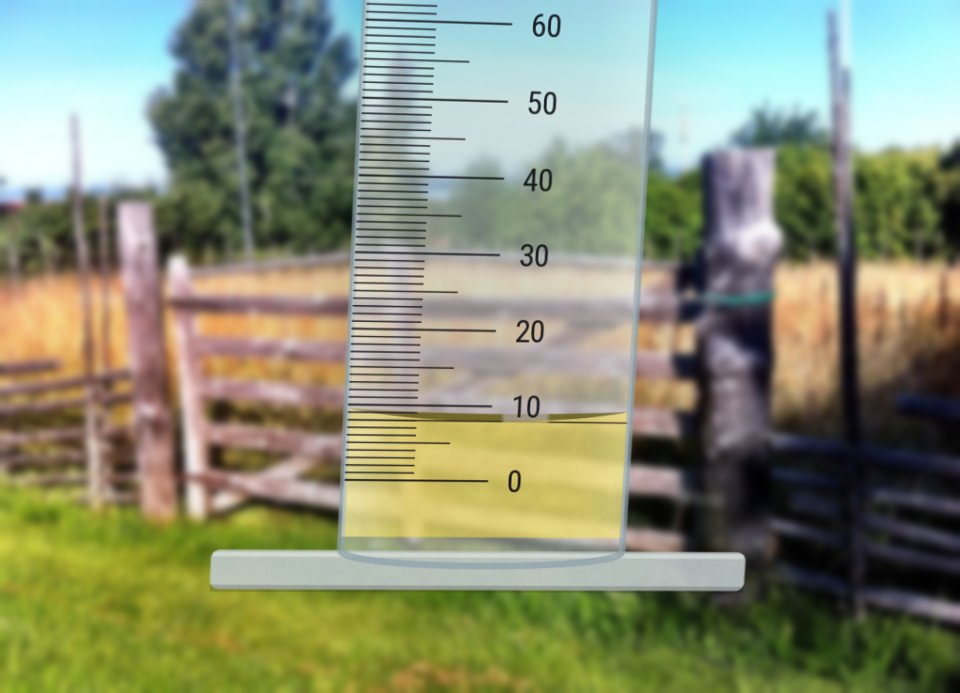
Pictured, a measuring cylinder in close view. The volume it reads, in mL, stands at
8 mL
